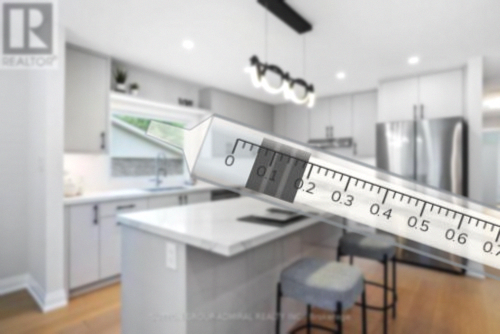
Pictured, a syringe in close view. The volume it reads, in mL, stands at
0.06 mL
